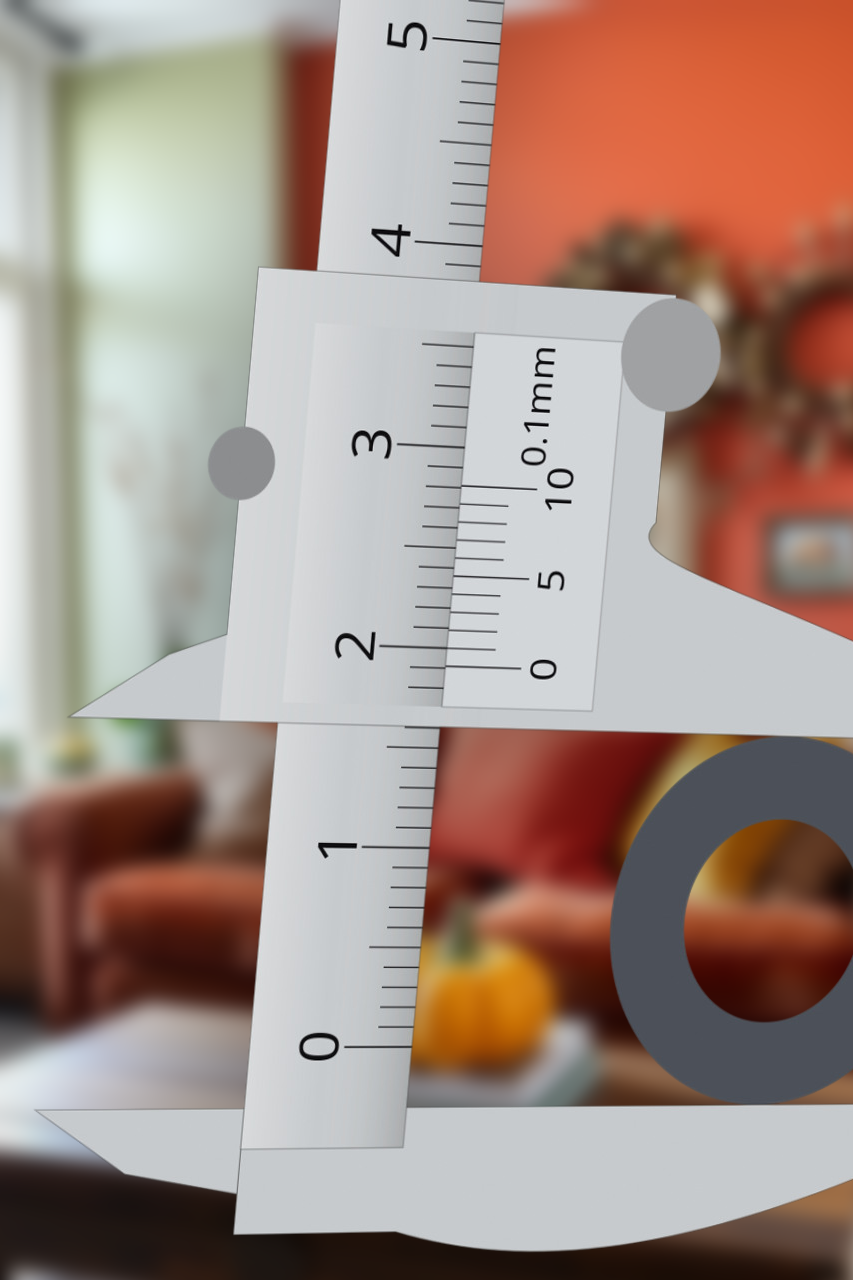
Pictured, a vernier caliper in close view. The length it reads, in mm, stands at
19.1 mm
